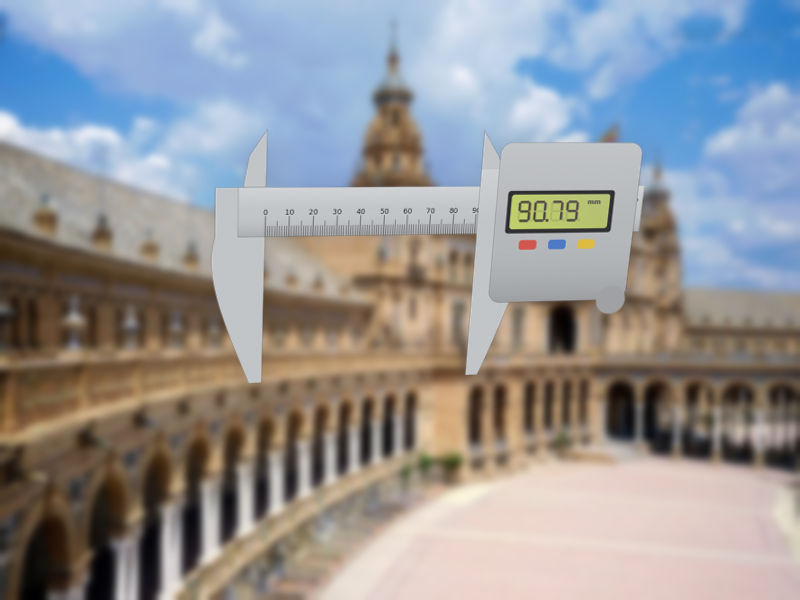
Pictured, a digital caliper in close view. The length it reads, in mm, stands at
90.79 mm
